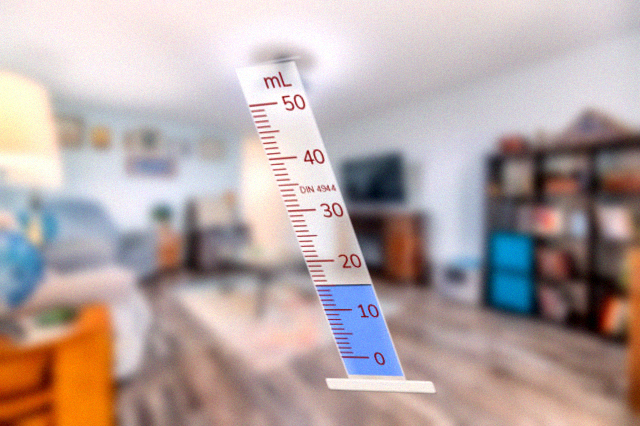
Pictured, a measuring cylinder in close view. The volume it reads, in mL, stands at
15 mL
